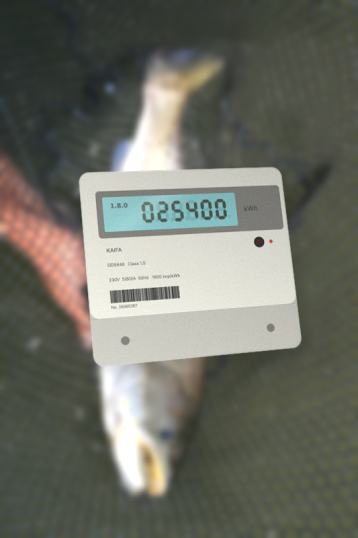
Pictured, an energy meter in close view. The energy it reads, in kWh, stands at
25400 kWh
